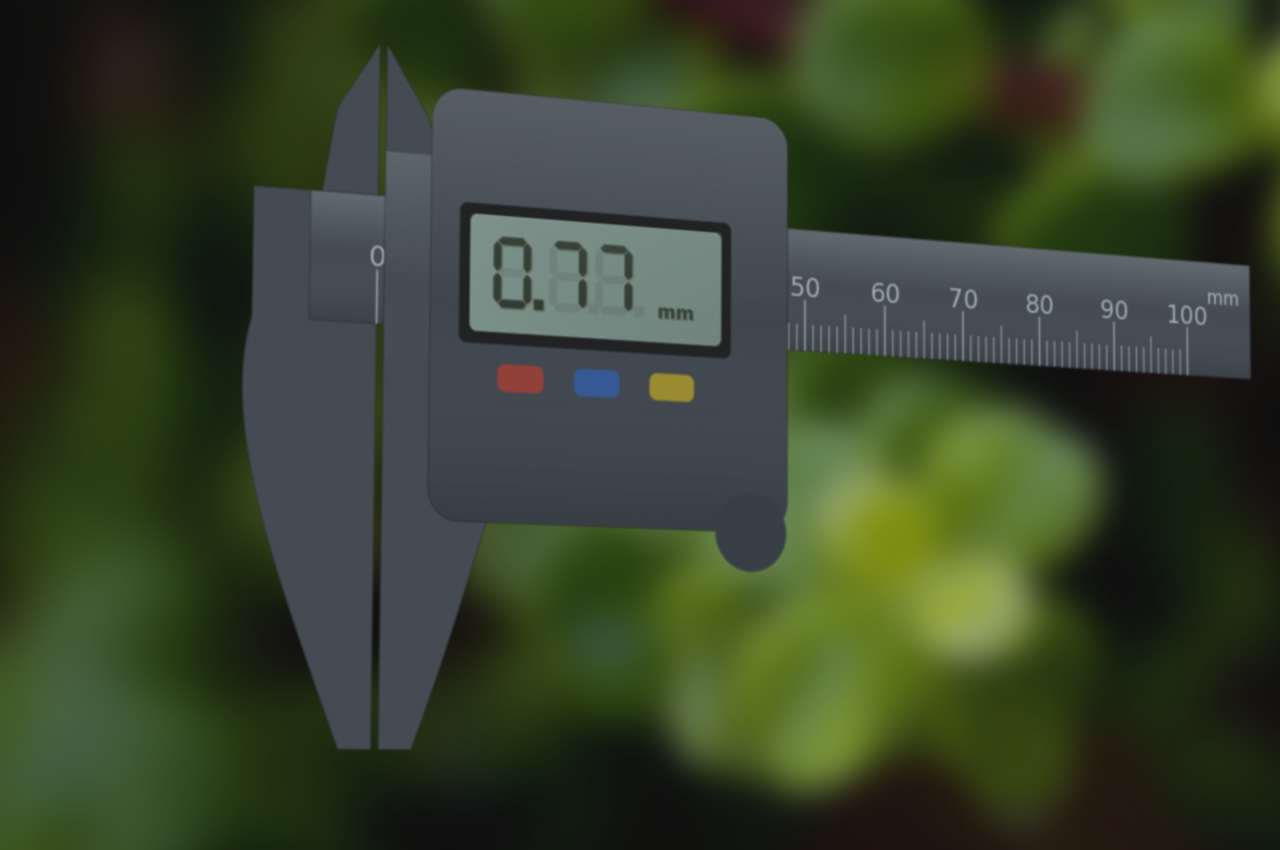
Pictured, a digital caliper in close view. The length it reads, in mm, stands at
0.77 mm
